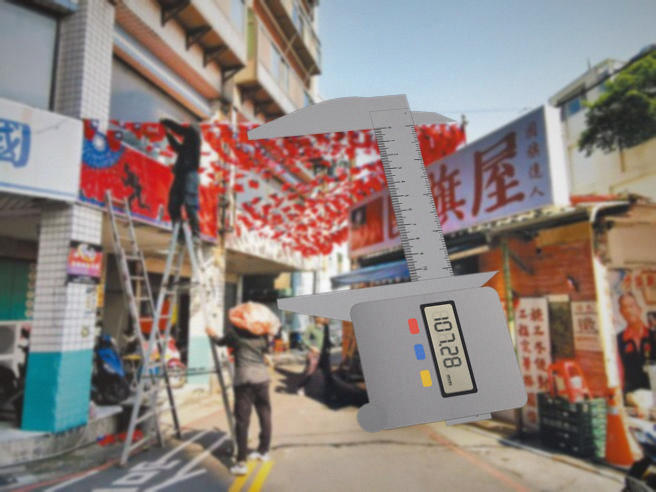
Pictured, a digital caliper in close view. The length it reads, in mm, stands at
107.28 mm
